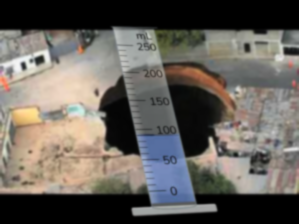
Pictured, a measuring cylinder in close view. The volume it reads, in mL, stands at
90 mL
